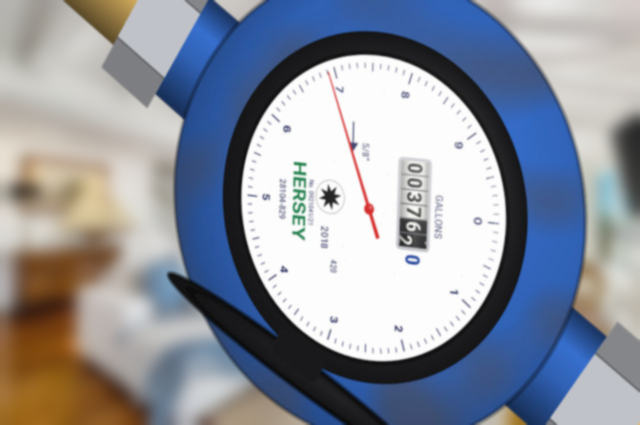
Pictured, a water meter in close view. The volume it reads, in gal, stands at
37616.9 gal
